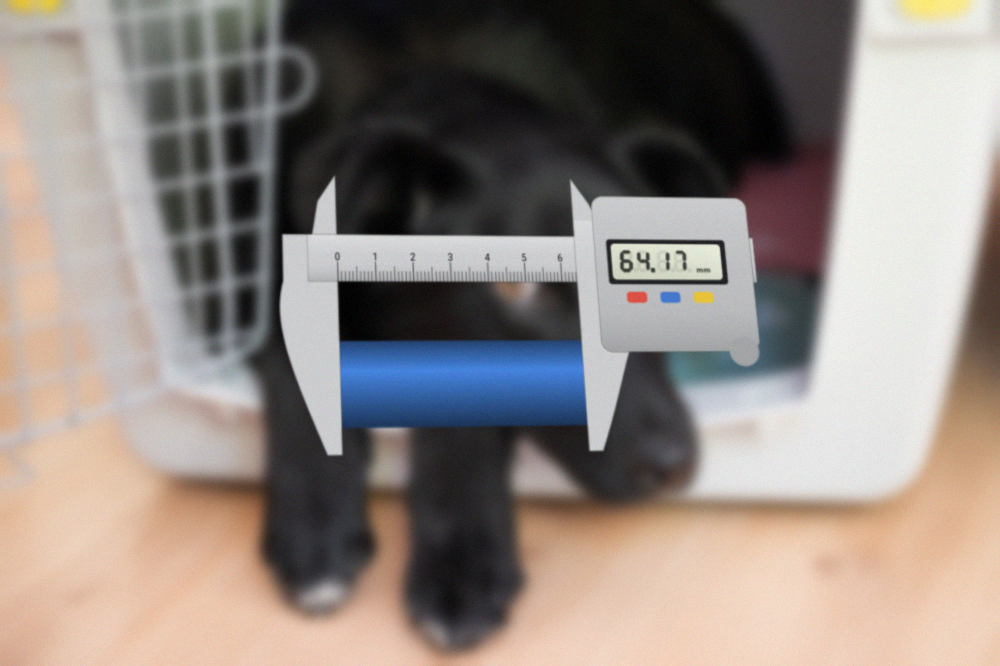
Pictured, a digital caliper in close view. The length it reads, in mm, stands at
64.17 mm
